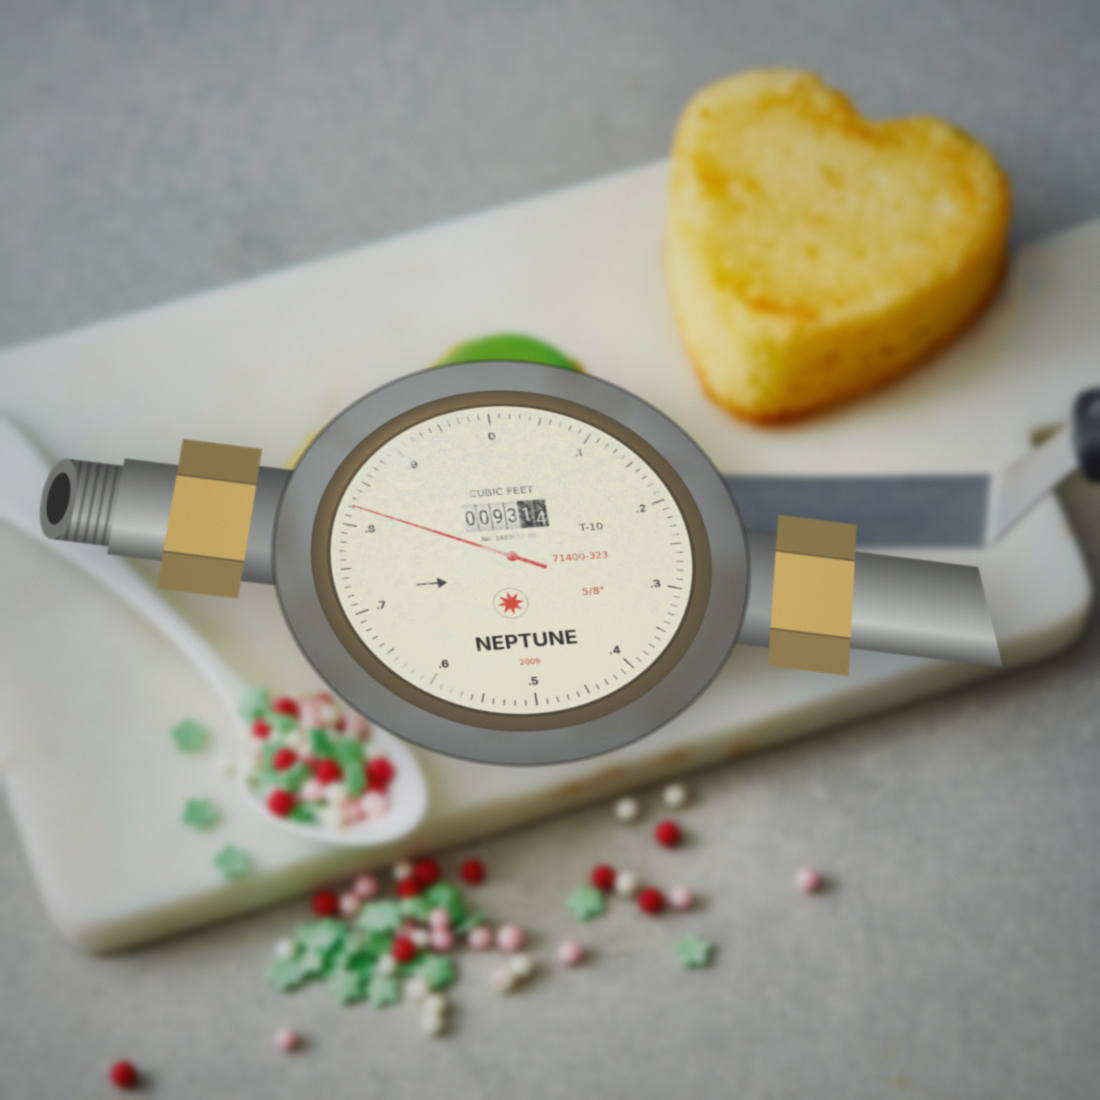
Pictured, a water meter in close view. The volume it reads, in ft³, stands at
9313.82 ft³
